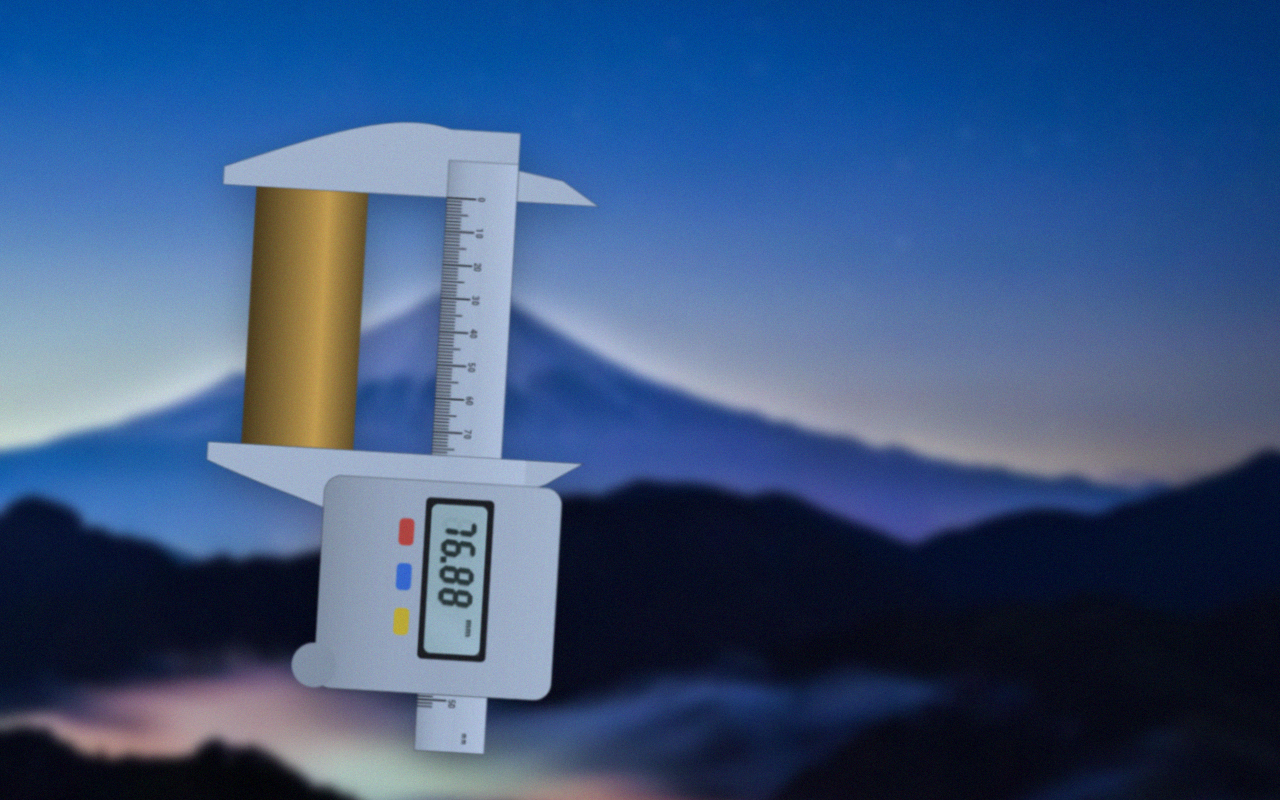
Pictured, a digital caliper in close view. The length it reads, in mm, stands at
76.88 mm
